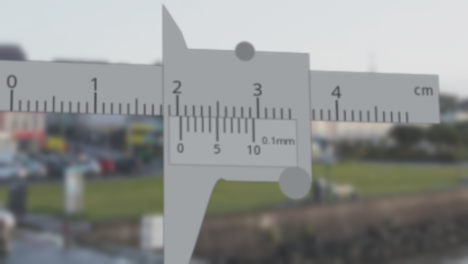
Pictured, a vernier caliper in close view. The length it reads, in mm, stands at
20.4 mm
